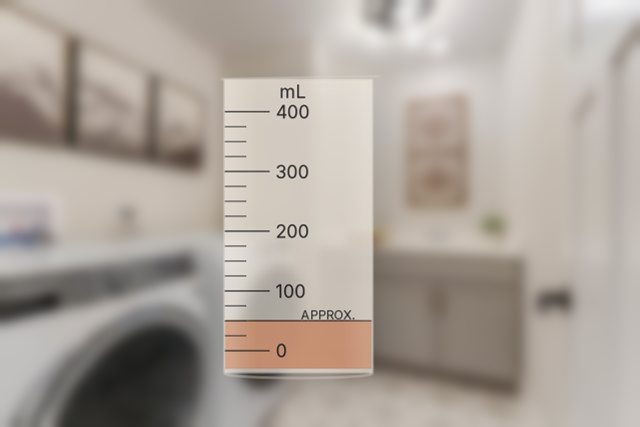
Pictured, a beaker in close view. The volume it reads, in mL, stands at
50 mL
